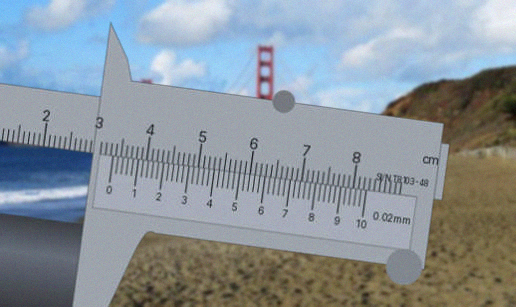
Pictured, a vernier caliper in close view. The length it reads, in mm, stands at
33.5 mm
